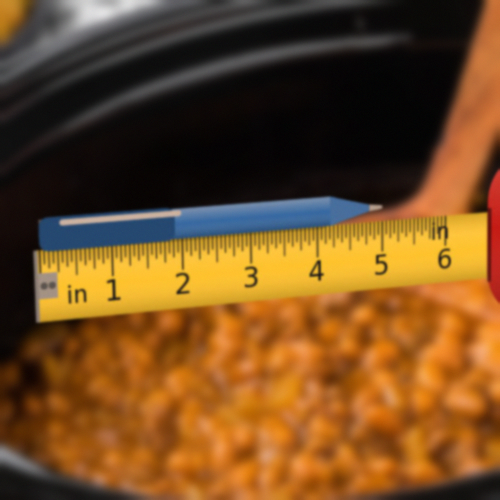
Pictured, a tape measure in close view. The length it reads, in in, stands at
5 in
